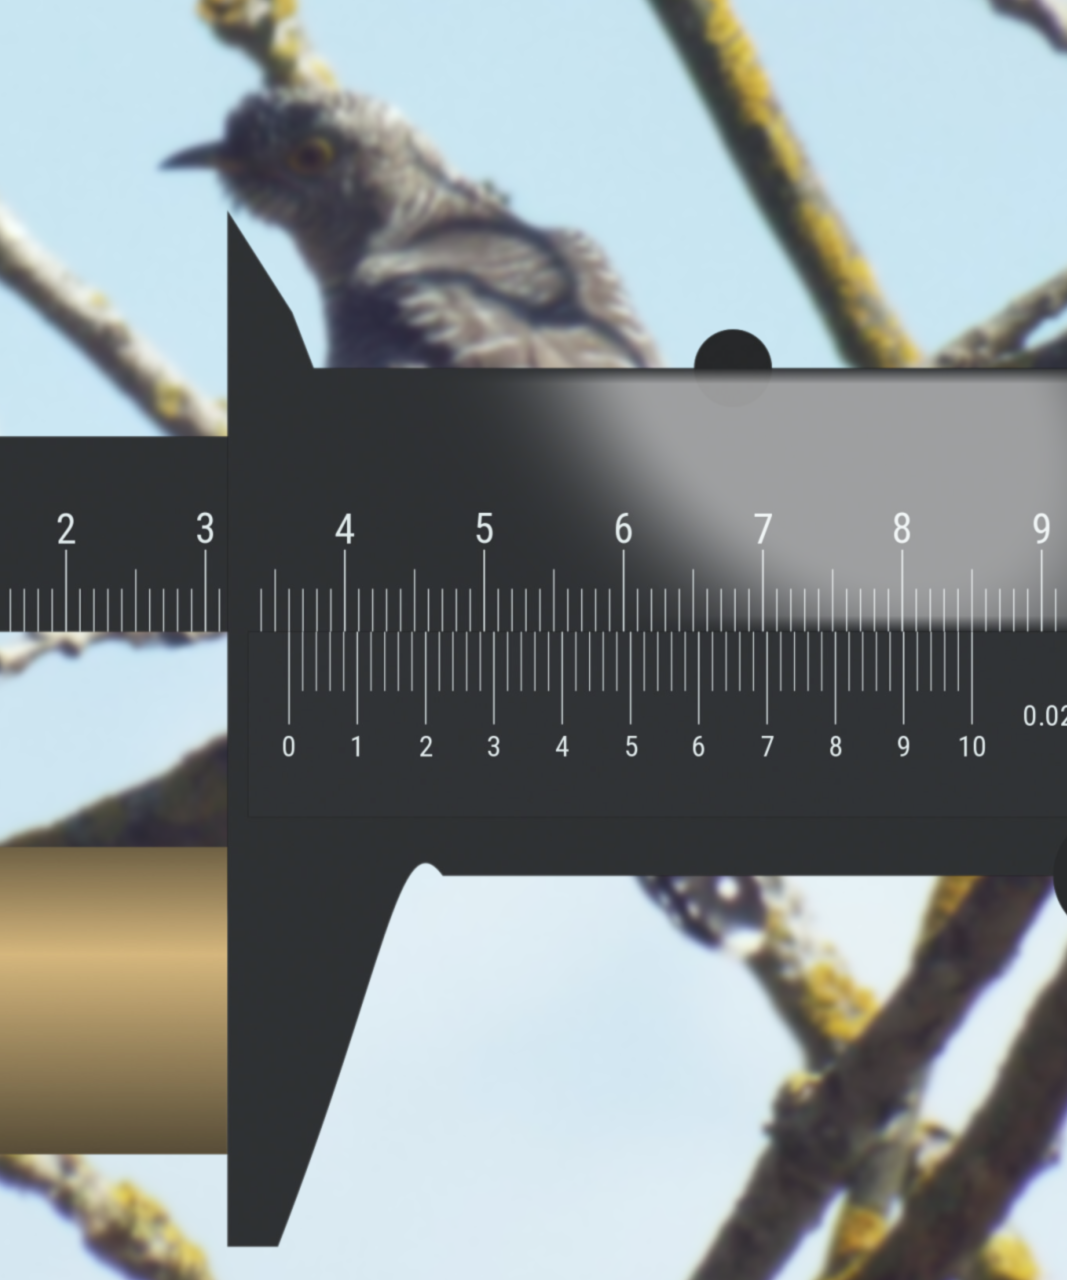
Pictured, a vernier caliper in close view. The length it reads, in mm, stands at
36.0 mm
